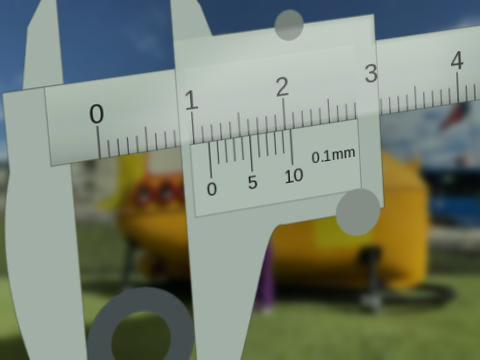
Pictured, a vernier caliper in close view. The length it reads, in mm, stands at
11.6 mm
